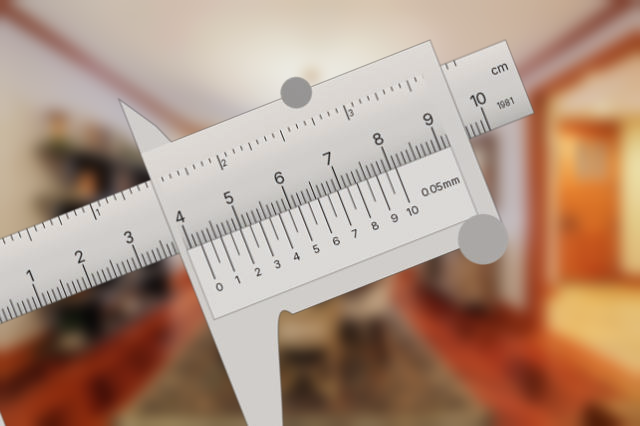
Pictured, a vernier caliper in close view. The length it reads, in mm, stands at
42.0 mm
